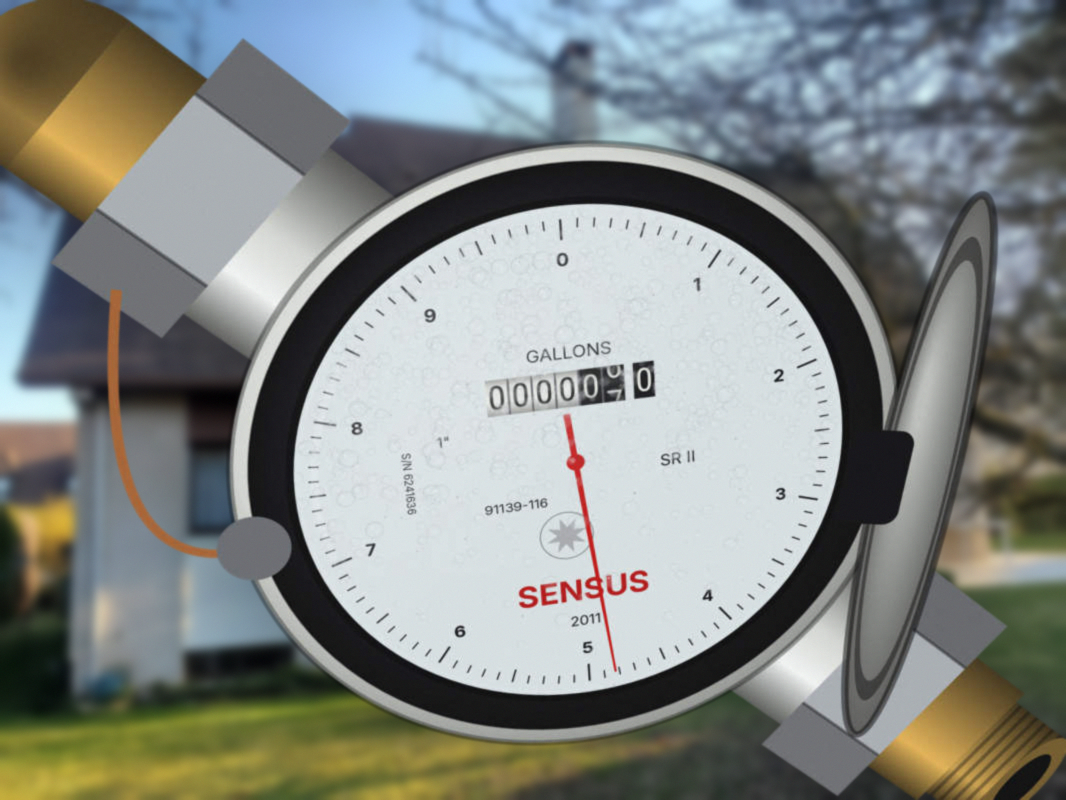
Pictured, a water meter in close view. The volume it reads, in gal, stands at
64.8 gal
